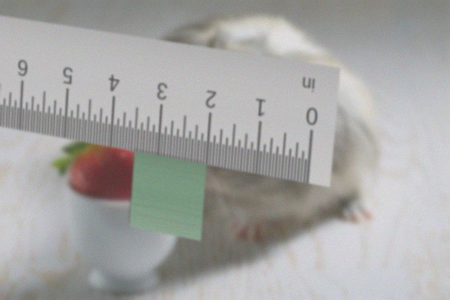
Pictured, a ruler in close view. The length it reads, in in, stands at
1.5 in
